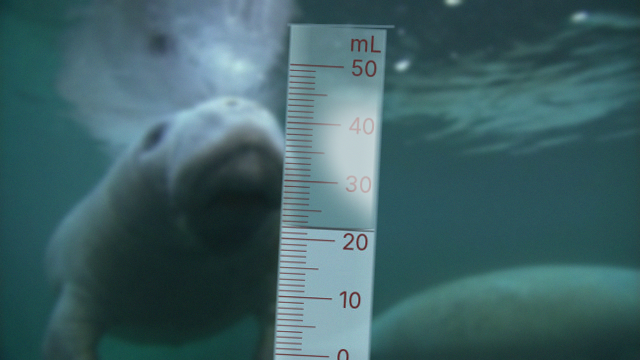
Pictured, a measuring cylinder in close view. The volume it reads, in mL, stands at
22 mL
